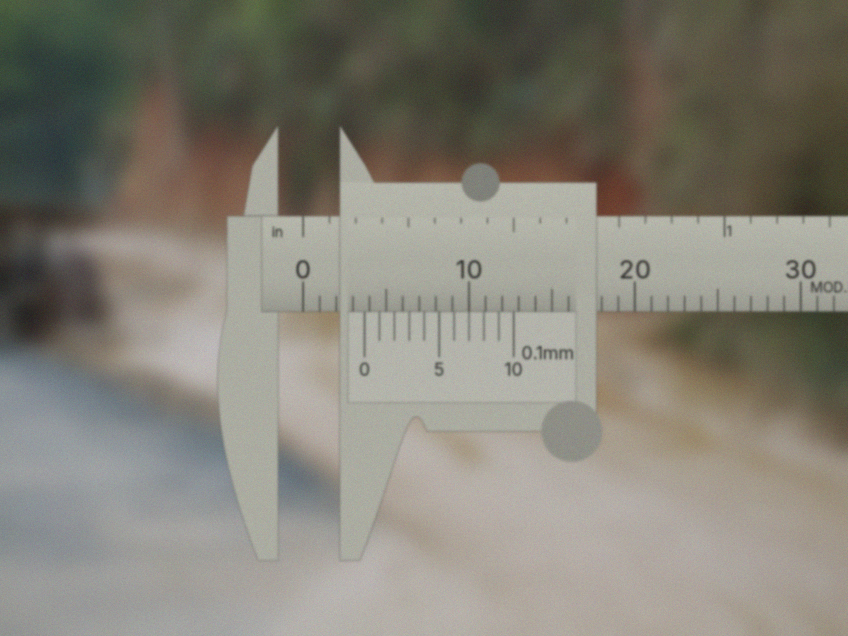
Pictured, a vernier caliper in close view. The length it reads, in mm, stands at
3.7 mm
